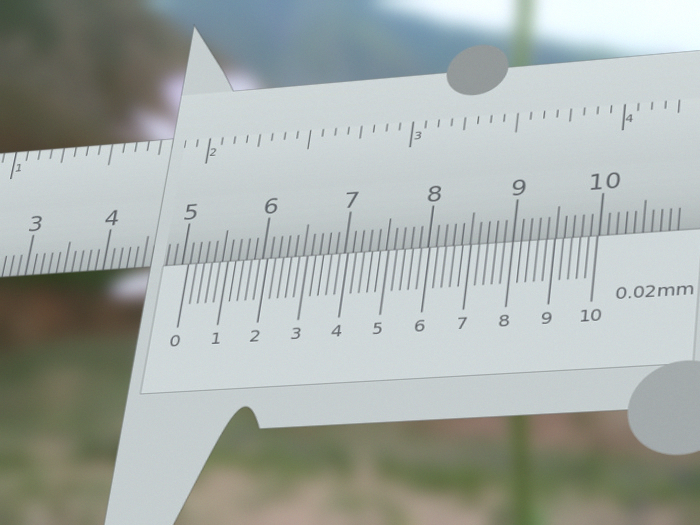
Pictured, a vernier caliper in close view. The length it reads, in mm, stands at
50.8 mm
